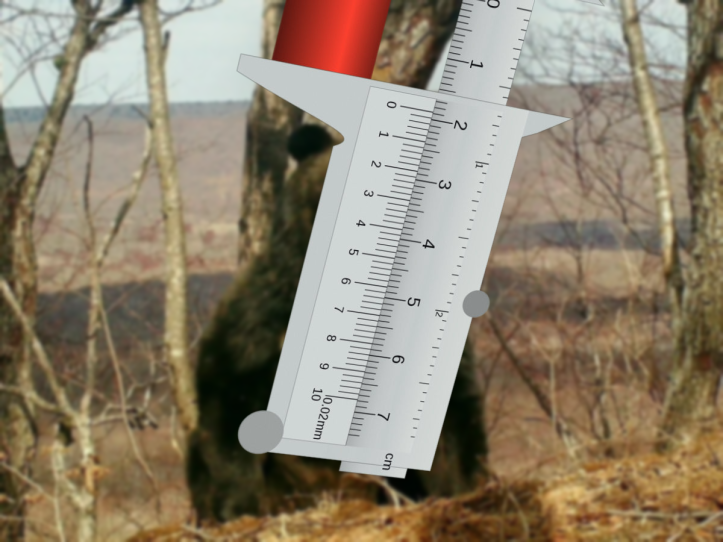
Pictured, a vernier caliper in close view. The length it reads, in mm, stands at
18.8 mm
